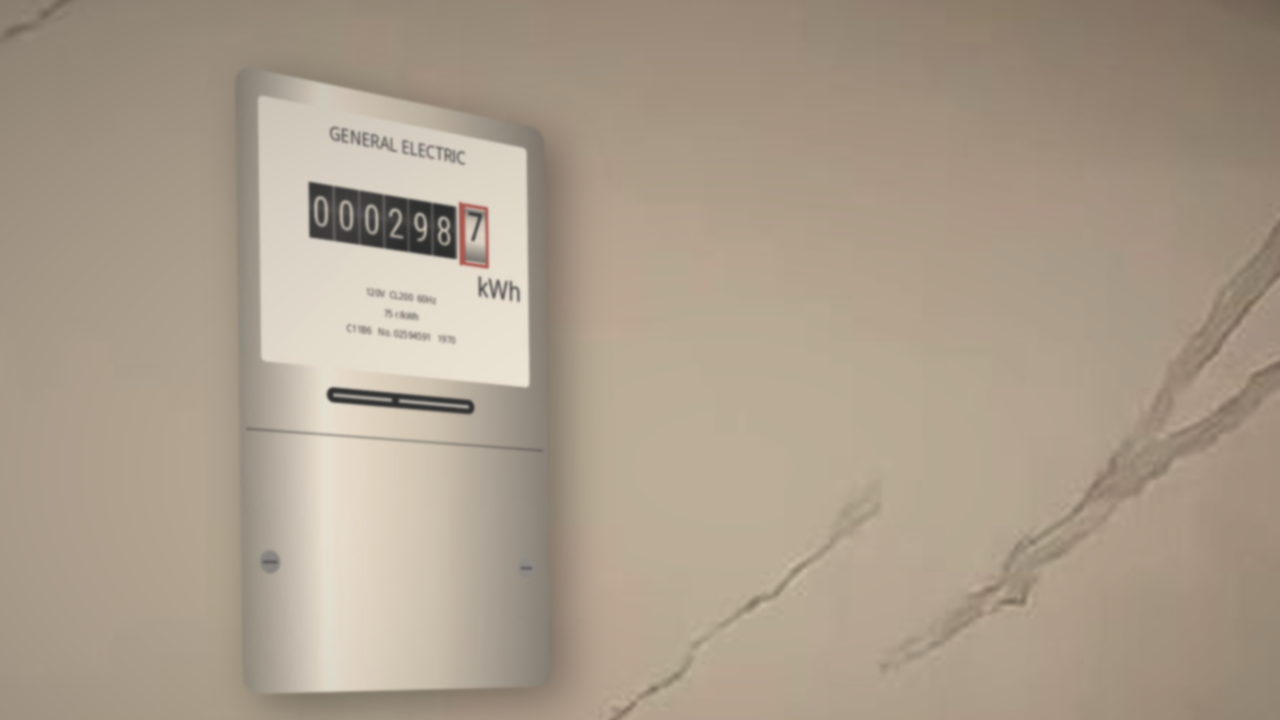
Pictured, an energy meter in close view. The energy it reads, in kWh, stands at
298.7 kWh
